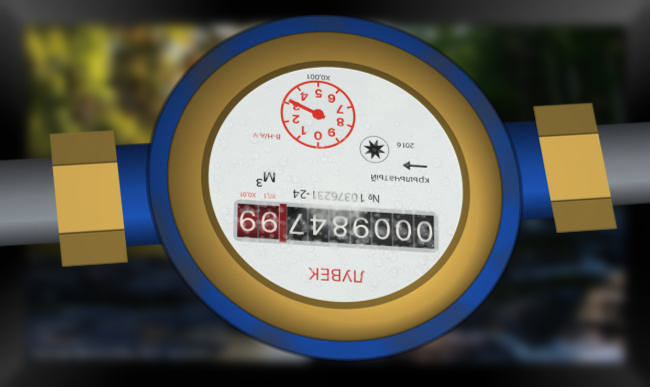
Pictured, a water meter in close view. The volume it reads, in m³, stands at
9847.993 m³
